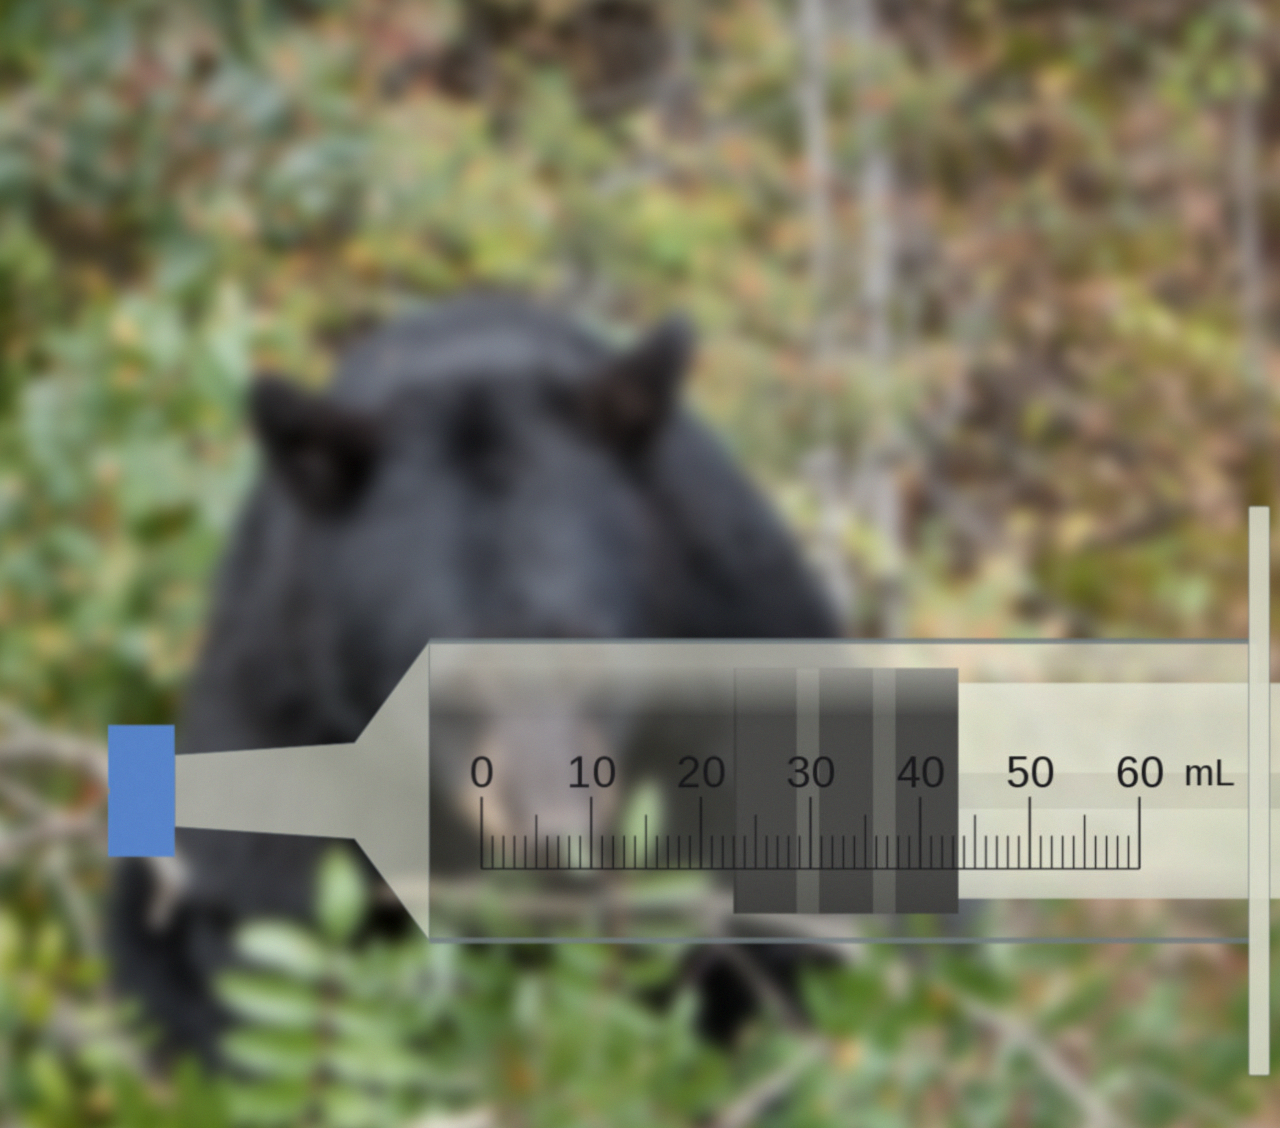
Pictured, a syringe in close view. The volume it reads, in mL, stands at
23 mL
